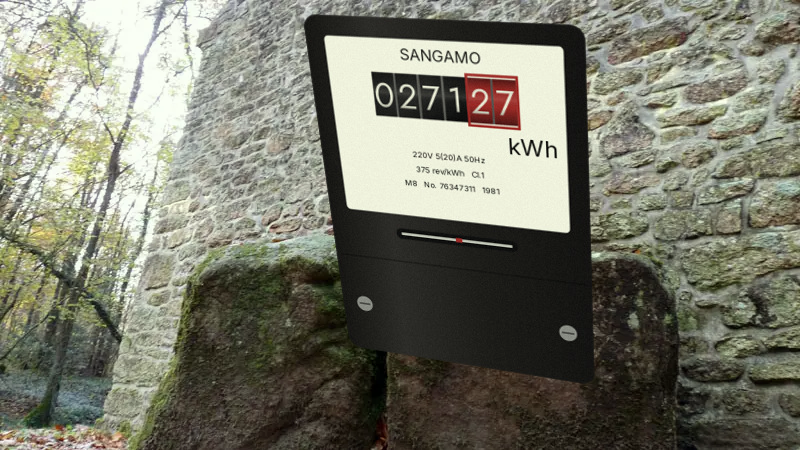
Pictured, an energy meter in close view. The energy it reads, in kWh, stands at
271.27 kWh
